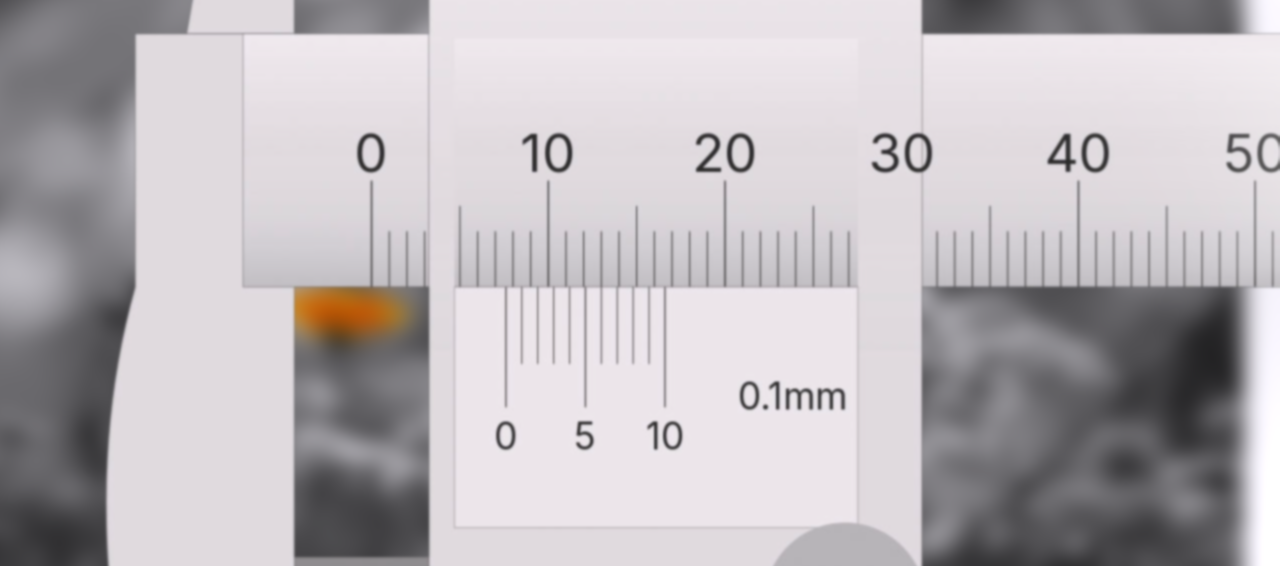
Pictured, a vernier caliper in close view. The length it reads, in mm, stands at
7.6 mm
